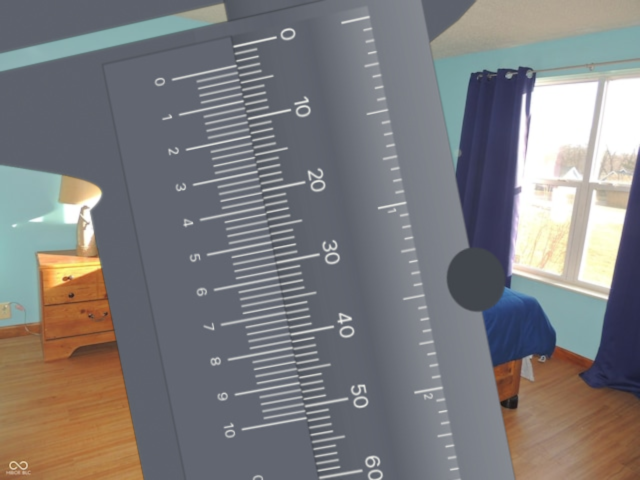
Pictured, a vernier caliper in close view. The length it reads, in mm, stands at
2.6 mm
